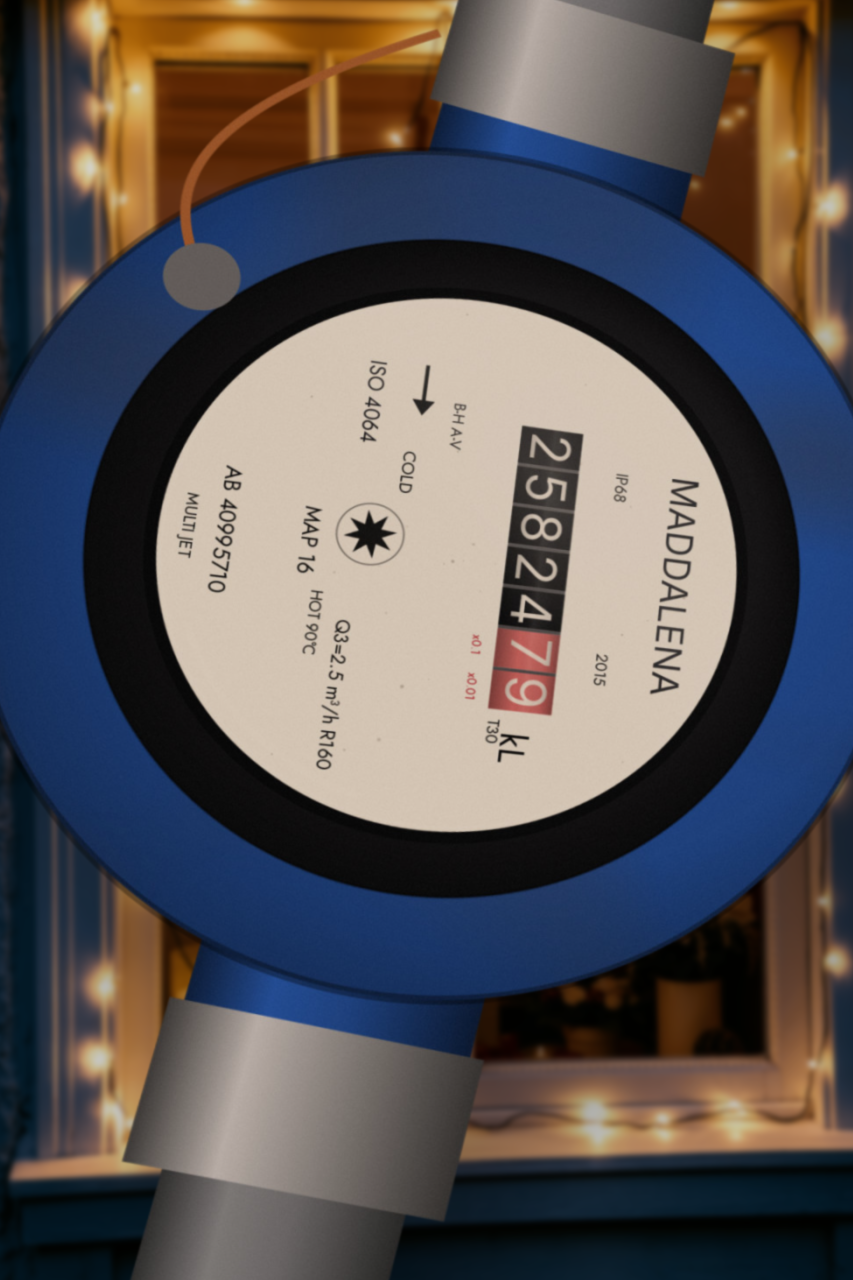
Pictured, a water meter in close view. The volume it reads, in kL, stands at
25824.79 kL
